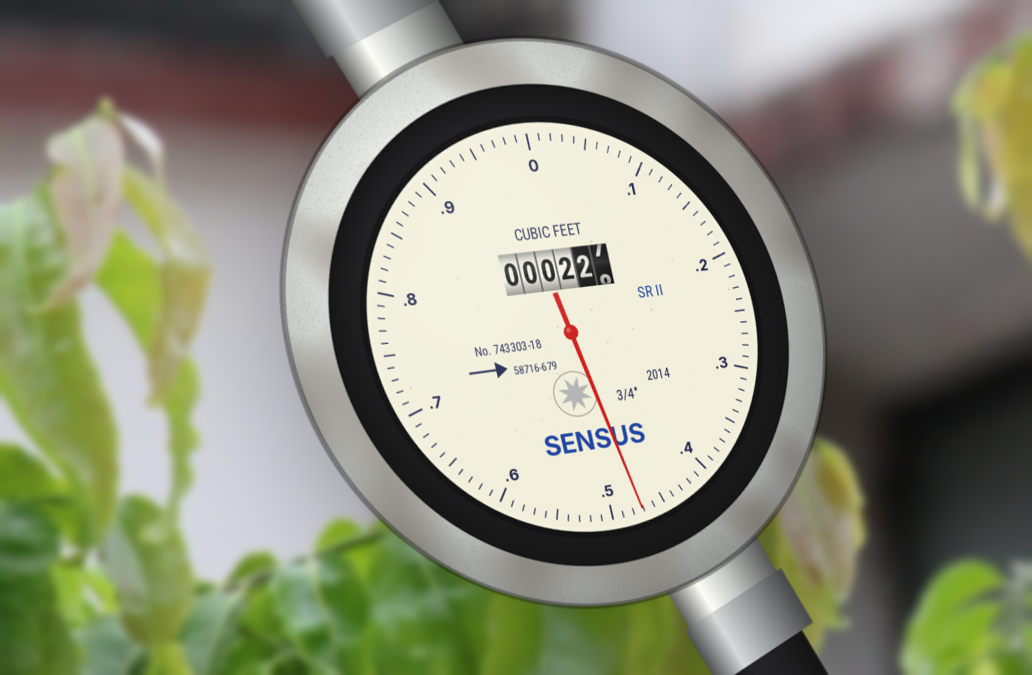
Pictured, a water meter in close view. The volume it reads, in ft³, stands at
227.47 ft³
